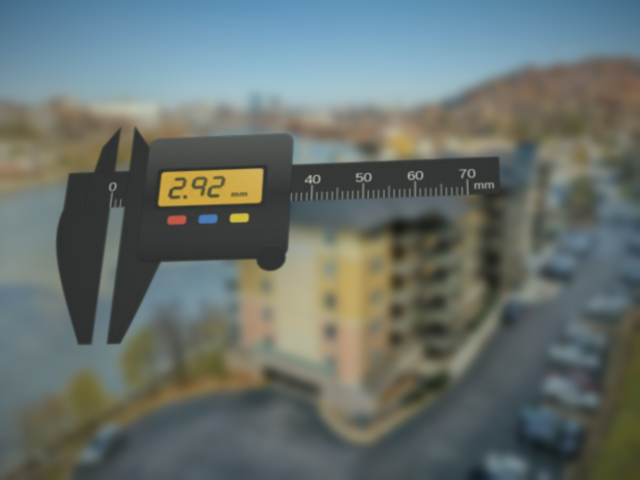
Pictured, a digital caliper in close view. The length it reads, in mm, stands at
2.92 mm
